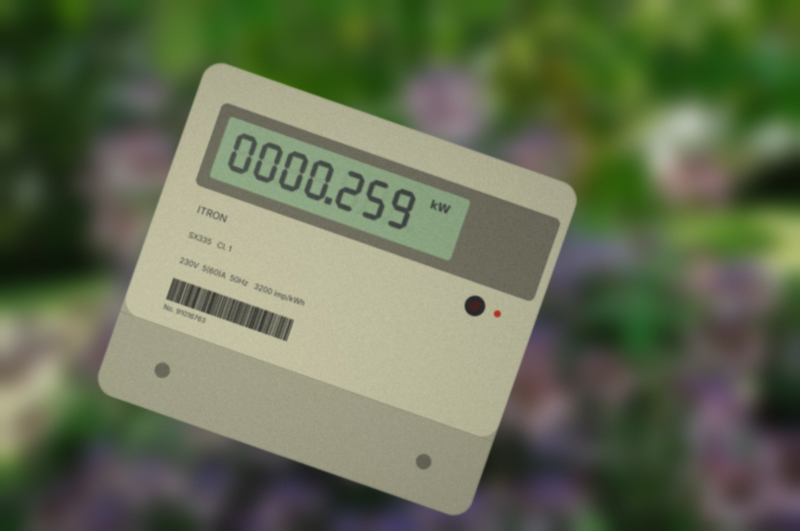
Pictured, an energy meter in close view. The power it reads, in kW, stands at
0.259 kW
